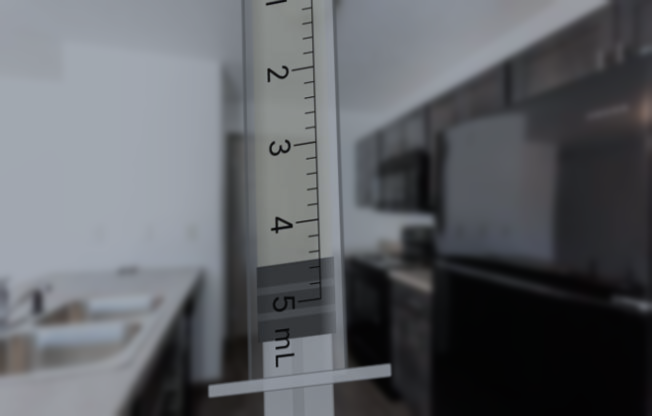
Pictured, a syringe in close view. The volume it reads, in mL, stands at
4.5 mL
